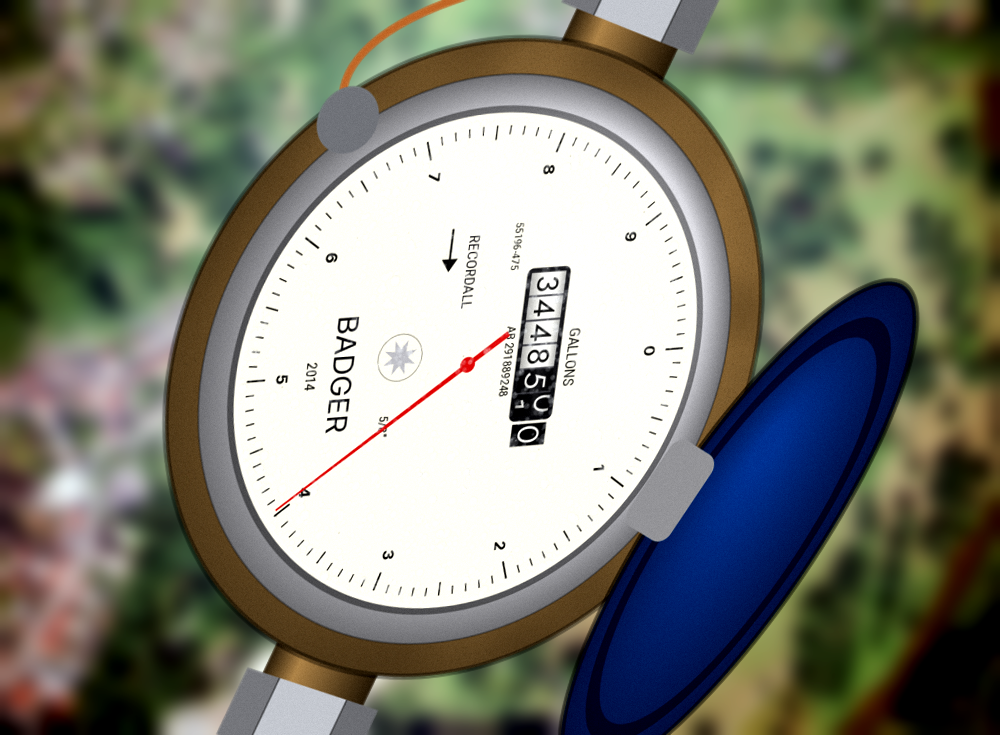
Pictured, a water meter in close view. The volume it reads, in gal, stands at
3448504.0 gal
